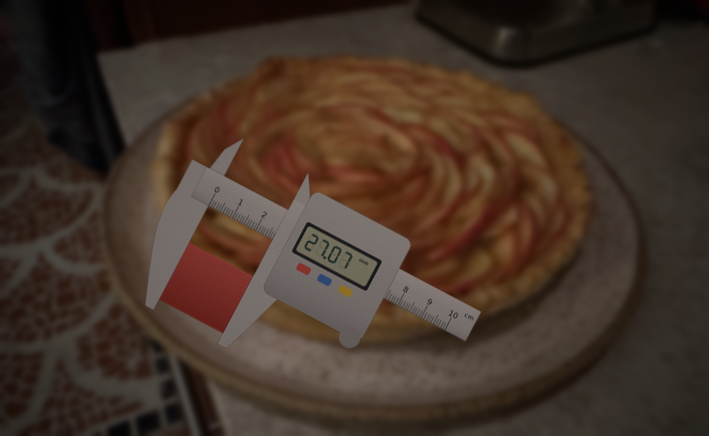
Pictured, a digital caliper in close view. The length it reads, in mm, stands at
27.07 mm
